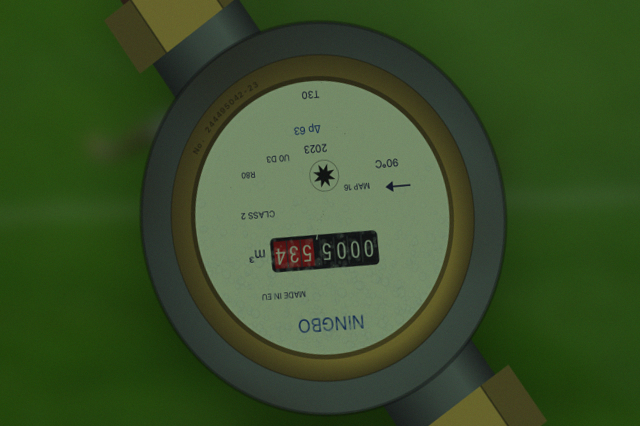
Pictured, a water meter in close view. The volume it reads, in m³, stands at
5.534 m³
